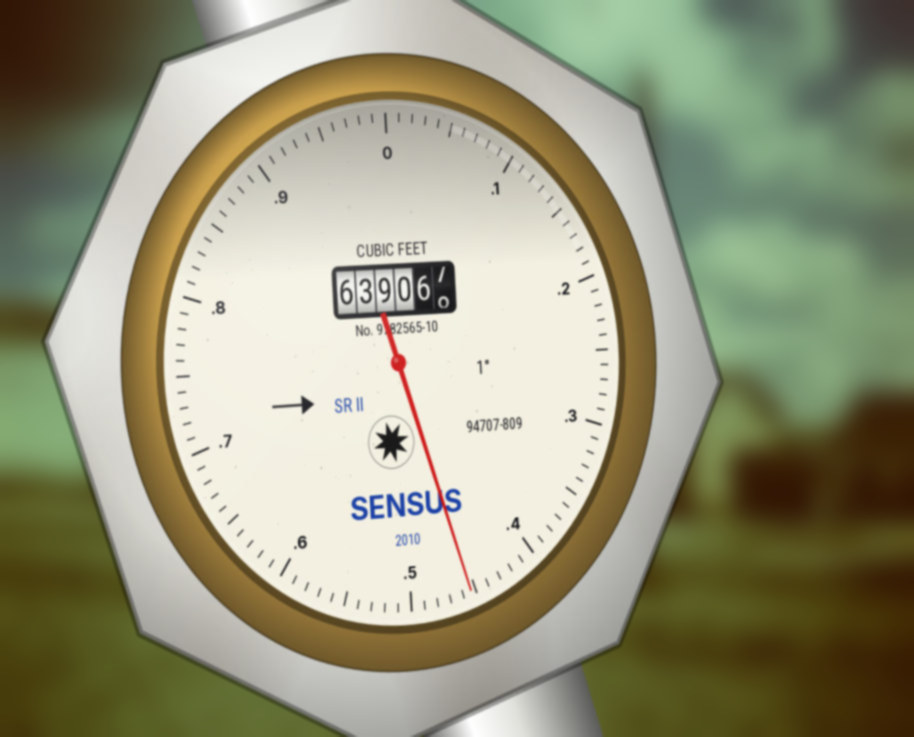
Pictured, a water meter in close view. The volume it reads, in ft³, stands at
639067.45 ft³
